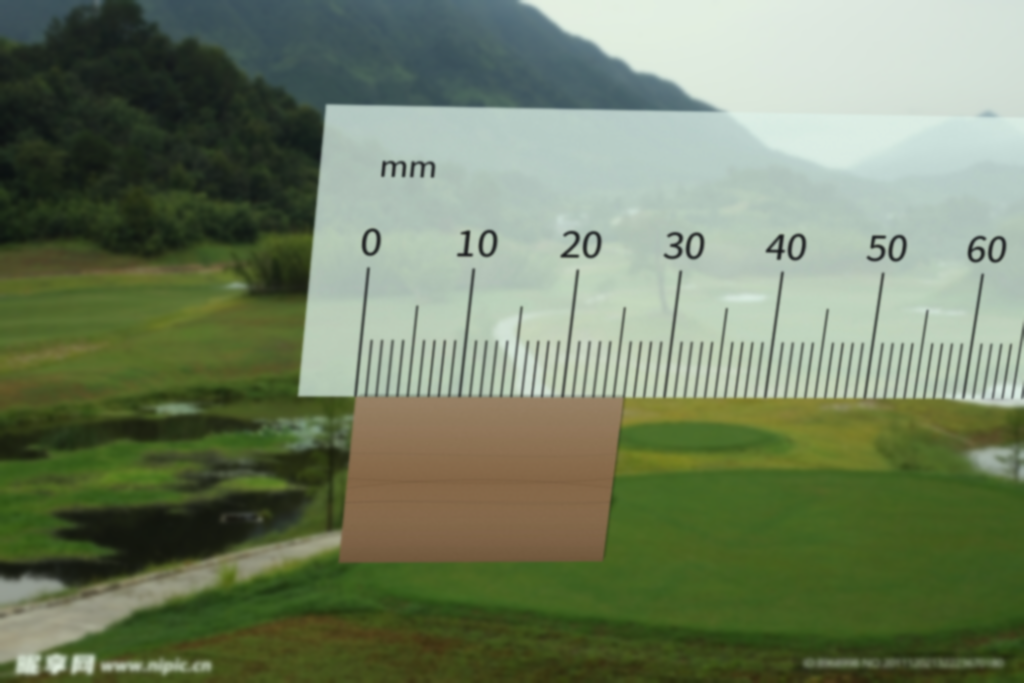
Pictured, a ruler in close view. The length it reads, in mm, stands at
26 mm
